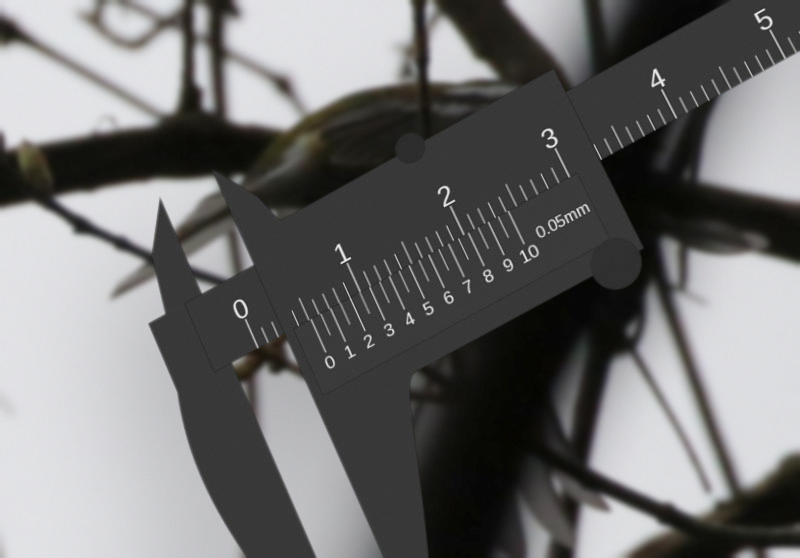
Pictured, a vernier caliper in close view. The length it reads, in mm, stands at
5.2 mm
